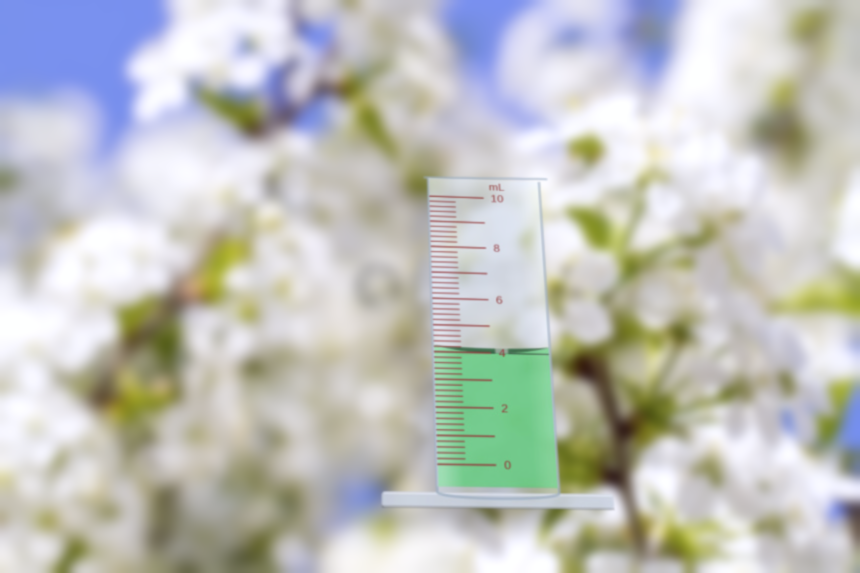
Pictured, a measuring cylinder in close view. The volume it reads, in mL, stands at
4 mL
